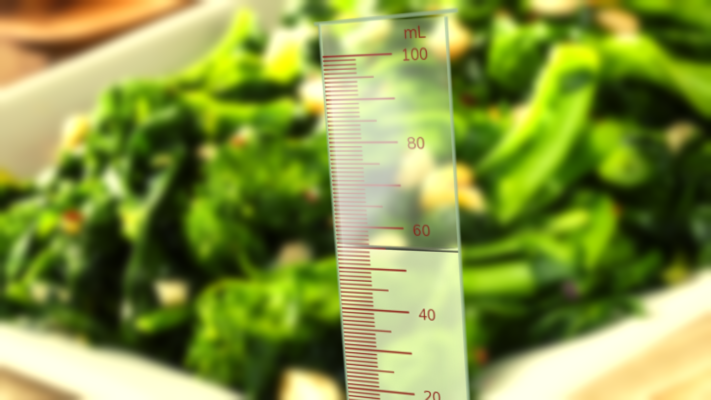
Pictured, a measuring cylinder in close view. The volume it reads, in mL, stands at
55 mL
